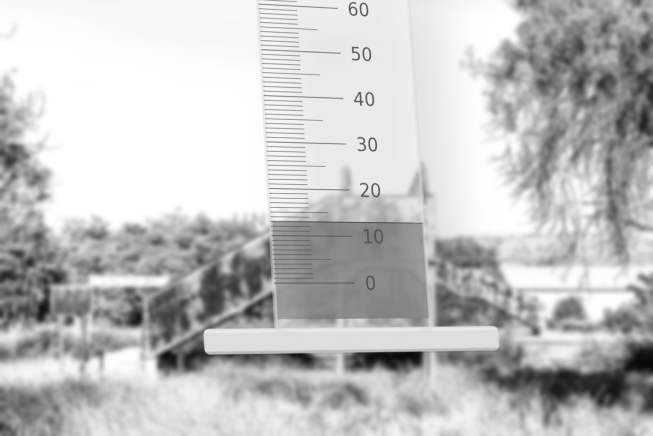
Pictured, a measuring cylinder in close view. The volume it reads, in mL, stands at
13 mL
